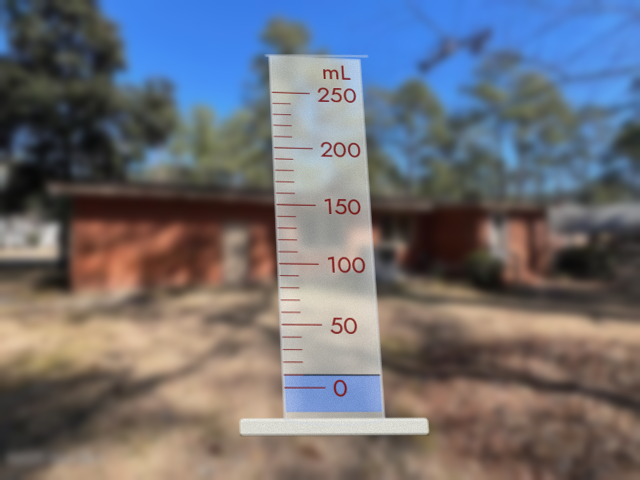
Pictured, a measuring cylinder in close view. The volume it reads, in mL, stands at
10 mL
